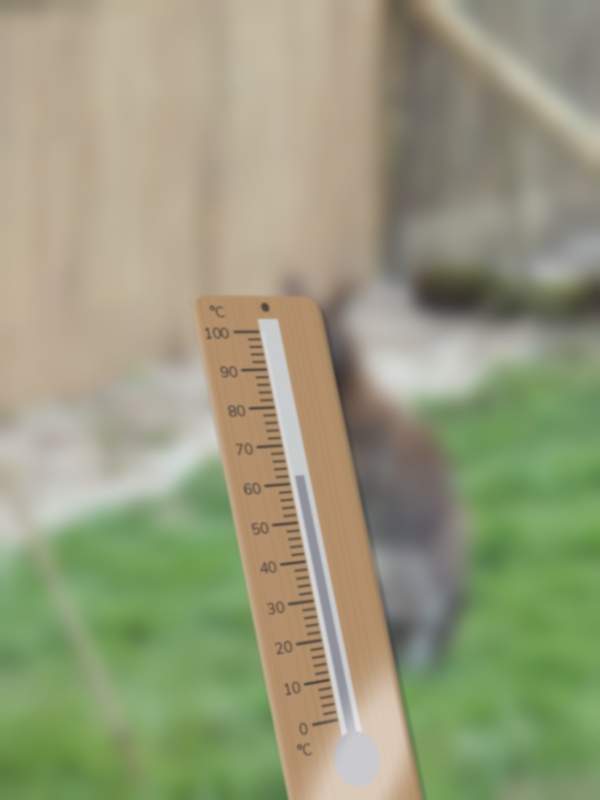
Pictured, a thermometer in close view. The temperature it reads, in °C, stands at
62 °C
